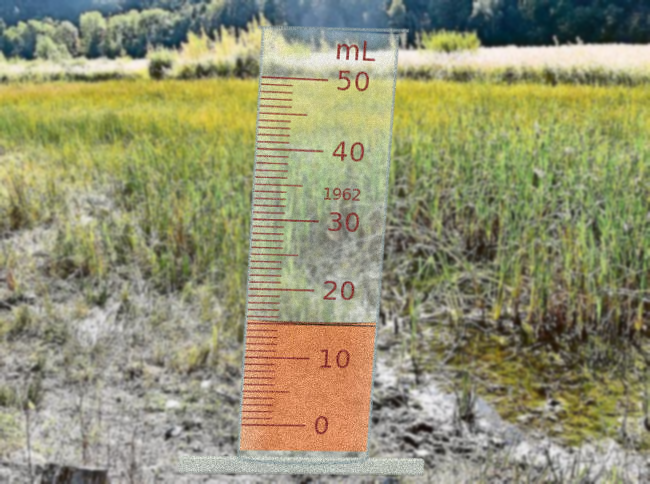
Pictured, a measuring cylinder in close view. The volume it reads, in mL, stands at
15 mL
